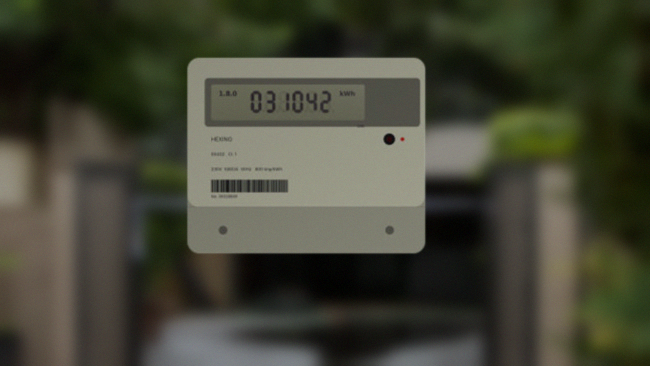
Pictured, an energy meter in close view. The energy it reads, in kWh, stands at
31042 kWh
